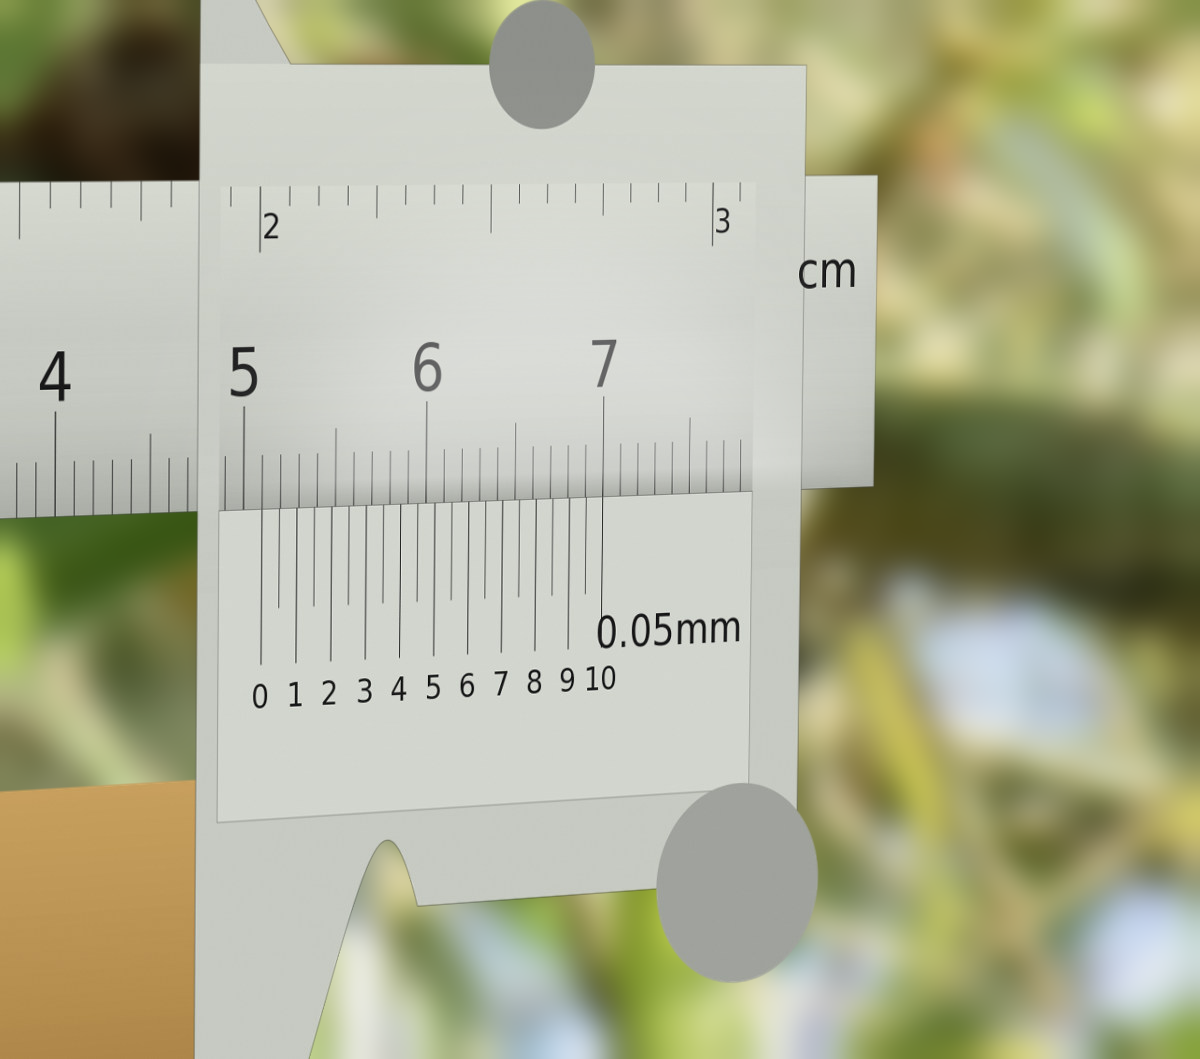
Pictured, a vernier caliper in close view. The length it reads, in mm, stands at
51.0 mm
